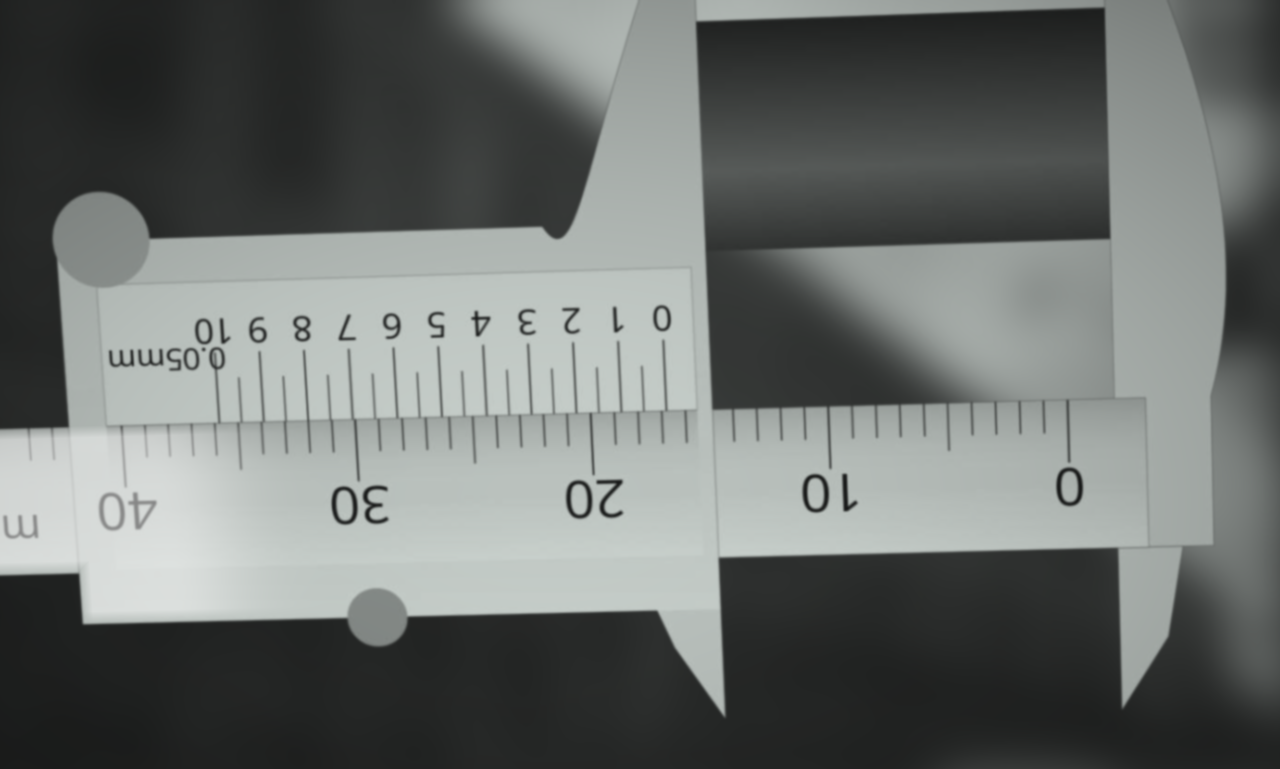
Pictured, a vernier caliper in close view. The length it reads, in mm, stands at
16.8 mm
